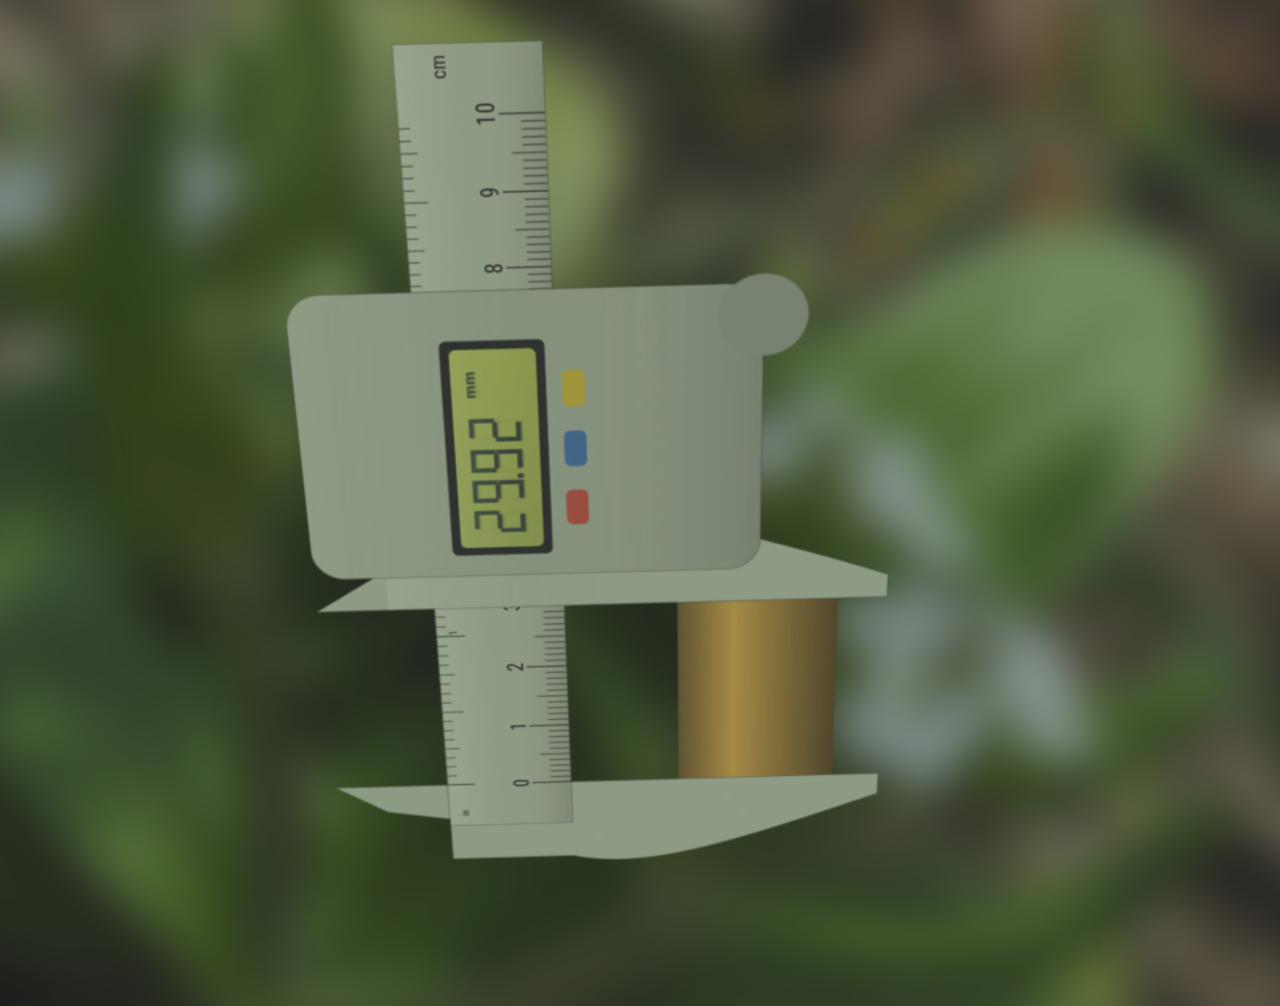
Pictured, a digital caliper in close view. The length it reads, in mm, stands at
29.92 mm
